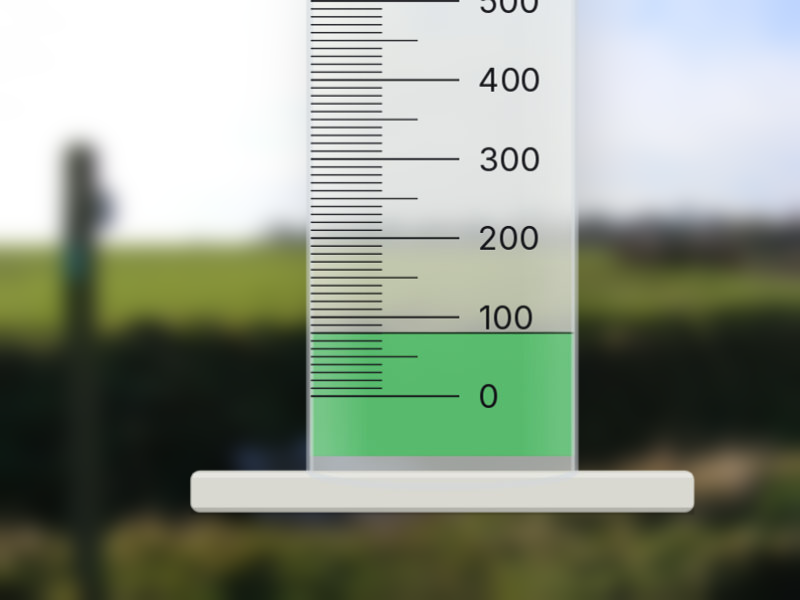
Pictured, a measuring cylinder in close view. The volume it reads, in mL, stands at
80 mL
